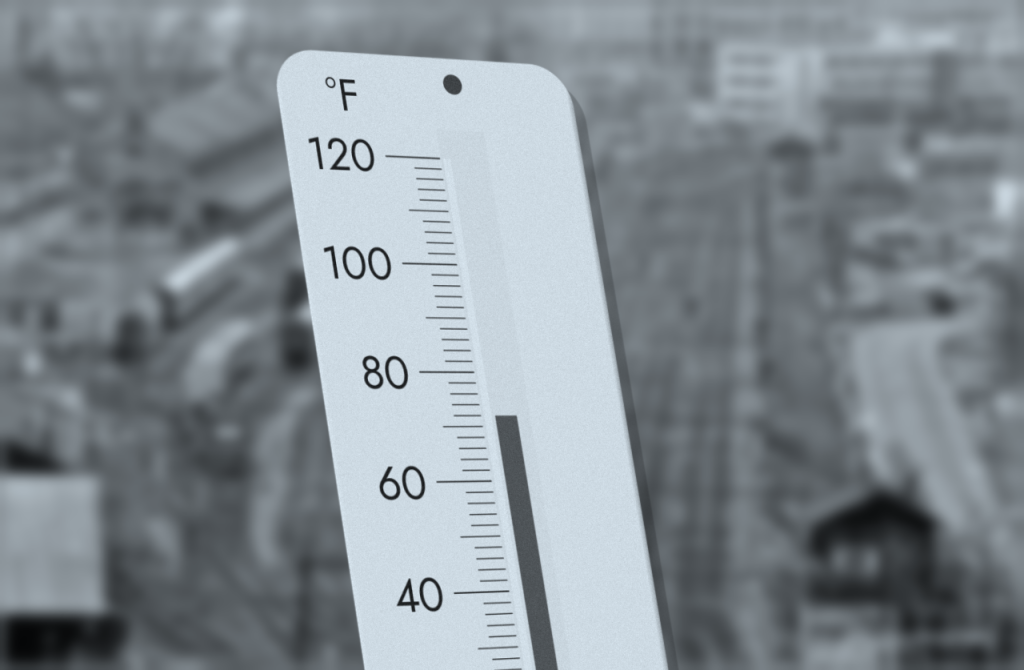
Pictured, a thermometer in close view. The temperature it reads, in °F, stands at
72 °F
